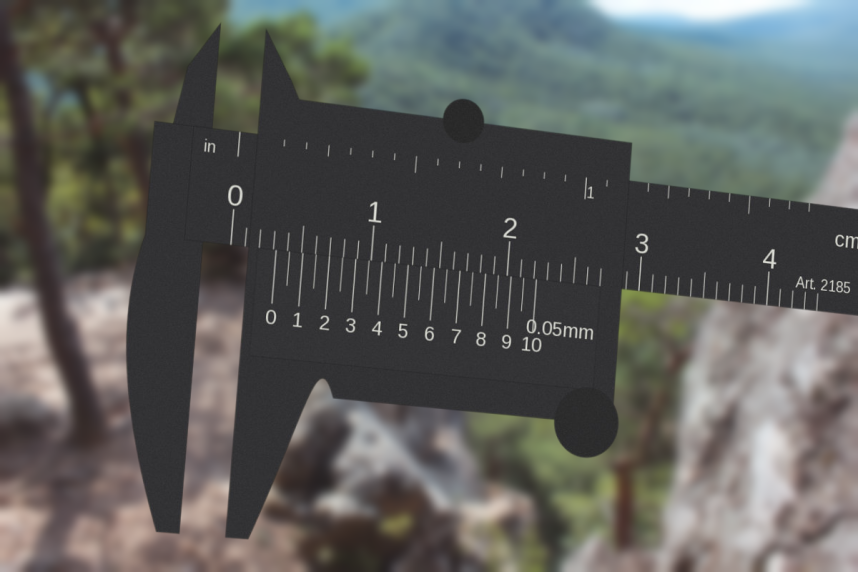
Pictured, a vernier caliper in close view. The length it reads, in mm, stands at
3.2 mm
